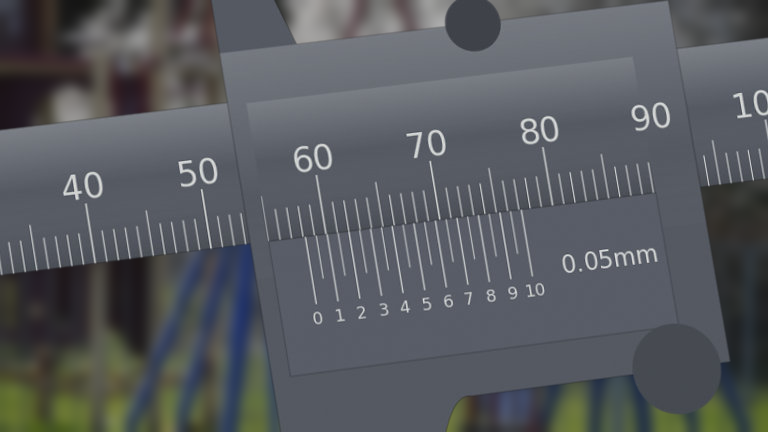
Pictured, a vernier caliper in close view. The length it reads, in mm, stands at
58.2 mm
